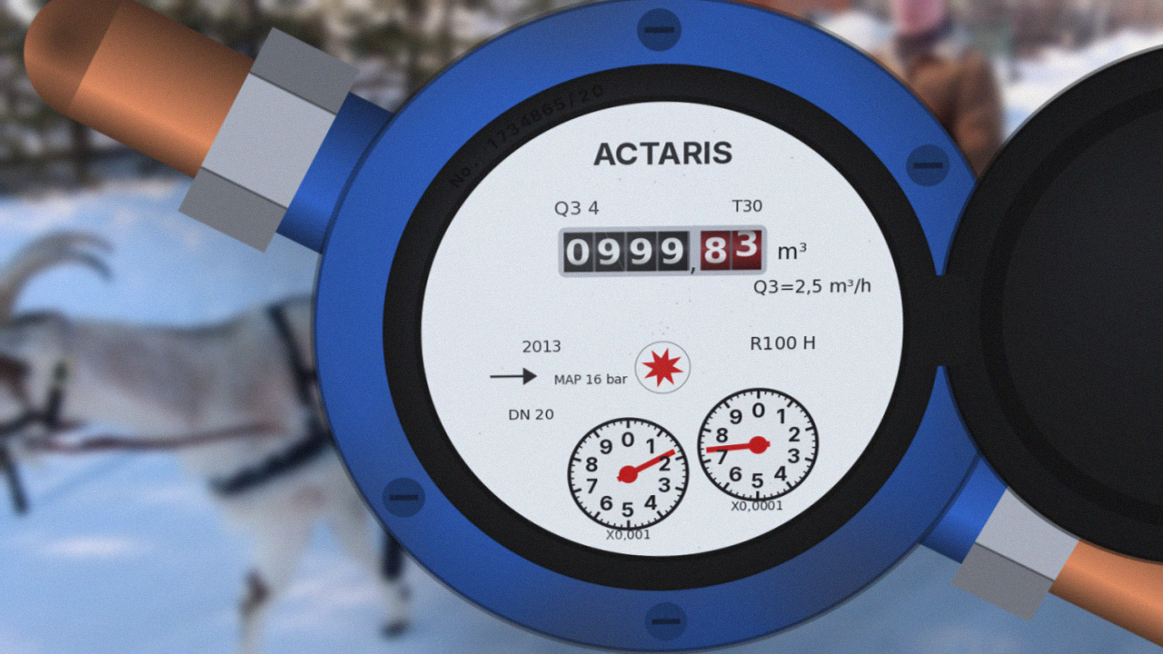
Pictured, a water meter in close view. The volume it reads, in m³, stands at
999.8317 m³
